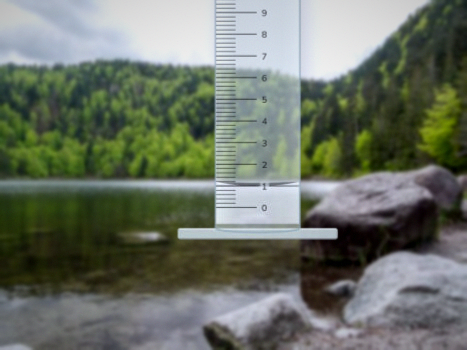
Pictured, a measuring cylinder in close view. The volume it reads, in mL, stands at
1 mL
